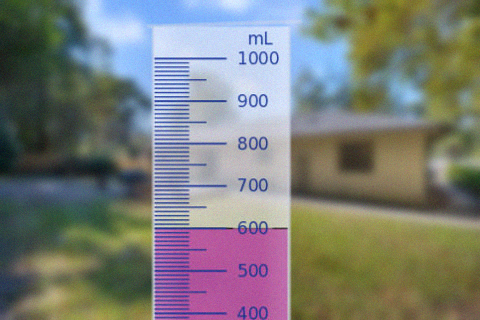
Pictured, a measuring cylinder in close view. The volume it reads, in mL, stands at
600 mL
